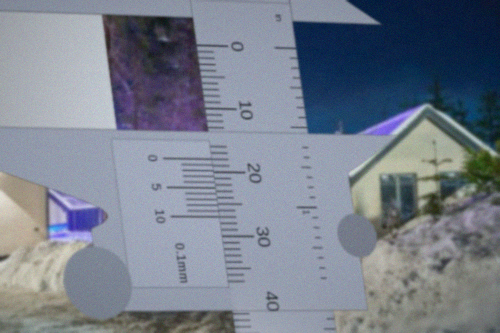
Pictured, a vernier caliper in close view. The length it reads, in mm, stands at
18.0 mm
